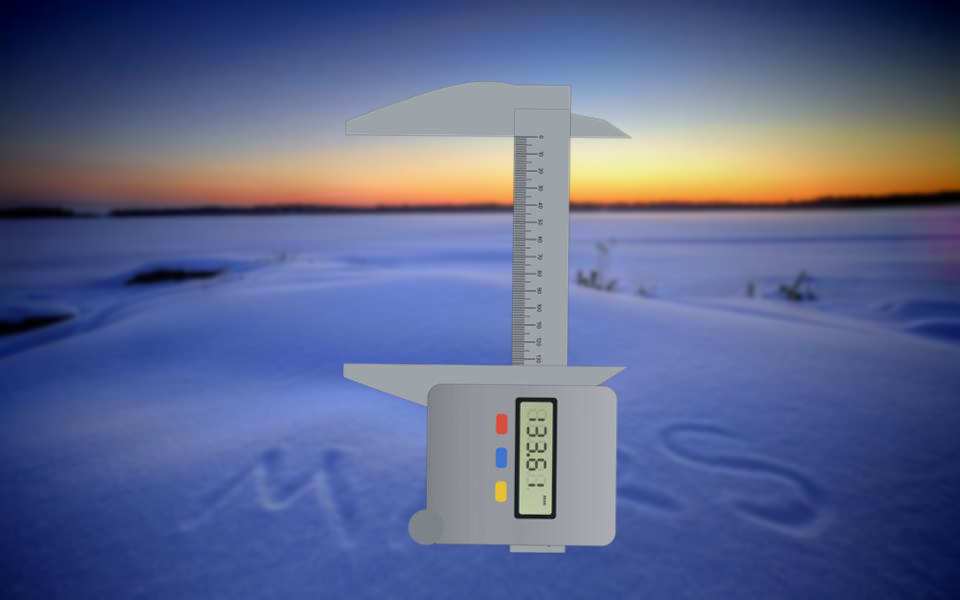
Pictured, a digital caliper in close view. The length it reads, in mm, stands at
133.61 mm
